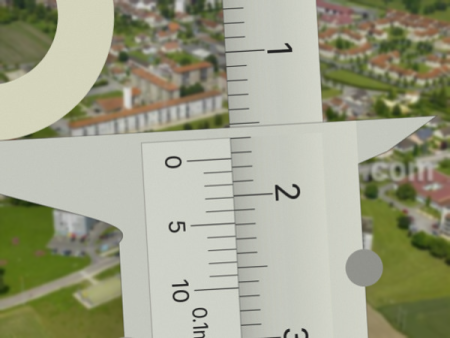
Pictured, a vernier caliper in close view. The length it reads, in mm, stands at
17.4 mm
